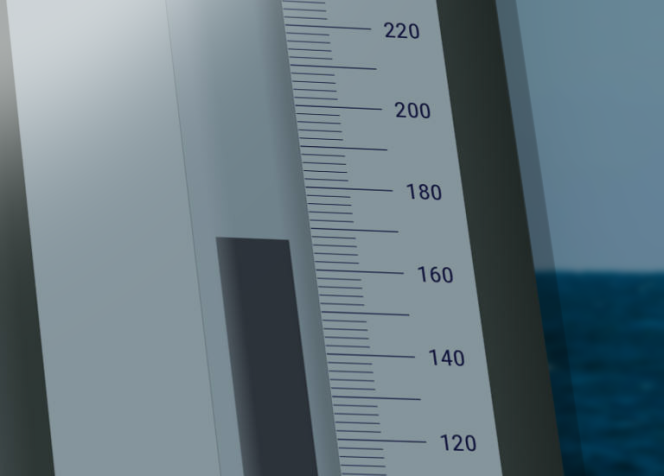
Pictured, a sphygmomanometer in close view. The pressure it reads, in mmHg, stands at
167 mmHg
